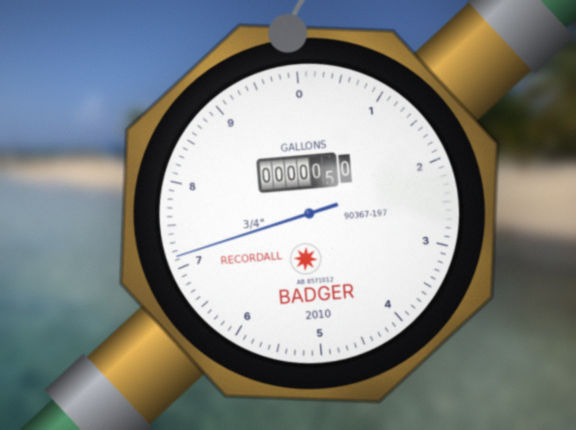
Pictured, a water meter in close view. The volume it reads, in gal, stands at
47.1 gal
